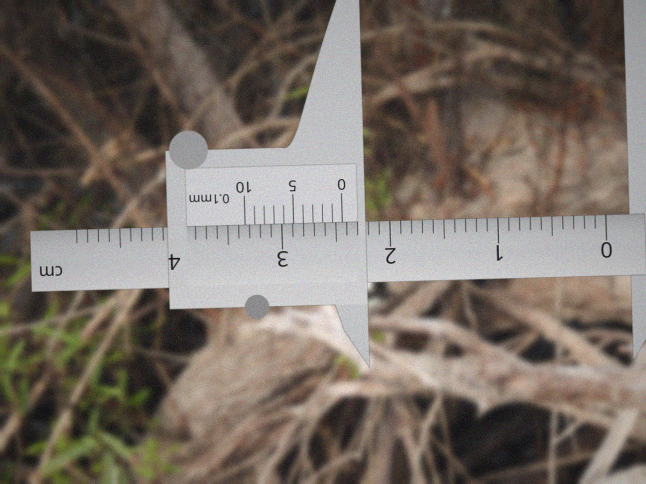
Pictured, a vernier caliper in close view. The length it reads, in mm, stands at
24.4 mm
